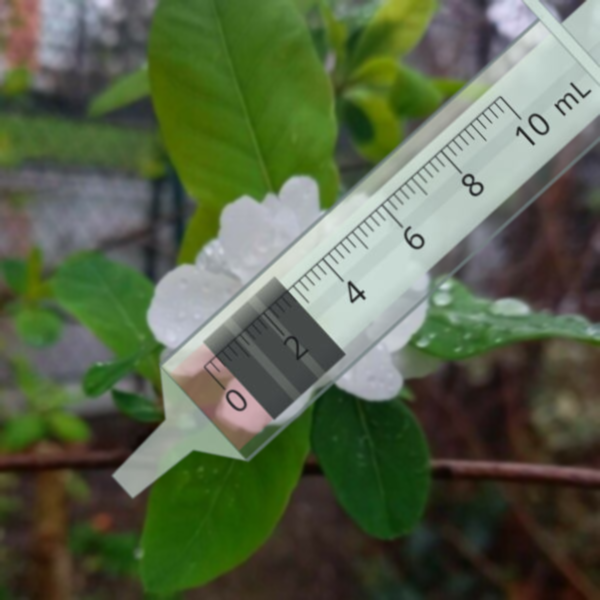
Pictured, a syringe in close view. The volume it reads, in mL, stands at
0.4 mL
